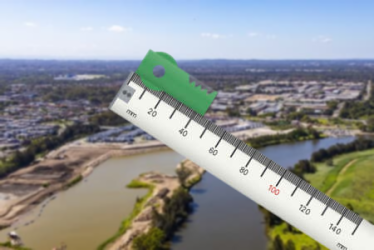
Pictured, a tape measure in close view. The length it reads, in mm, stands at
45 mm
